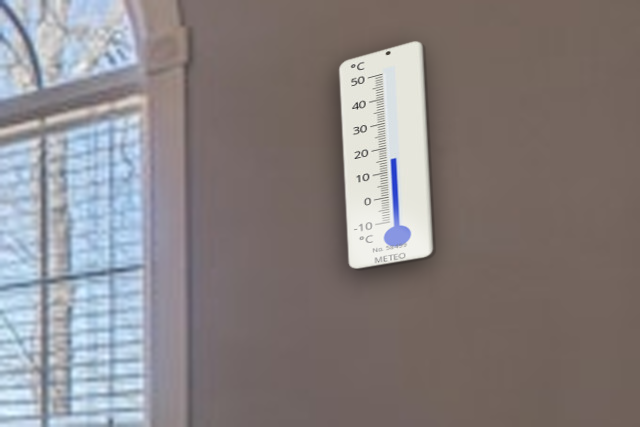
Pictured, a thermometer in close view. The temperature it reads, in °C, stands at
15 °C
